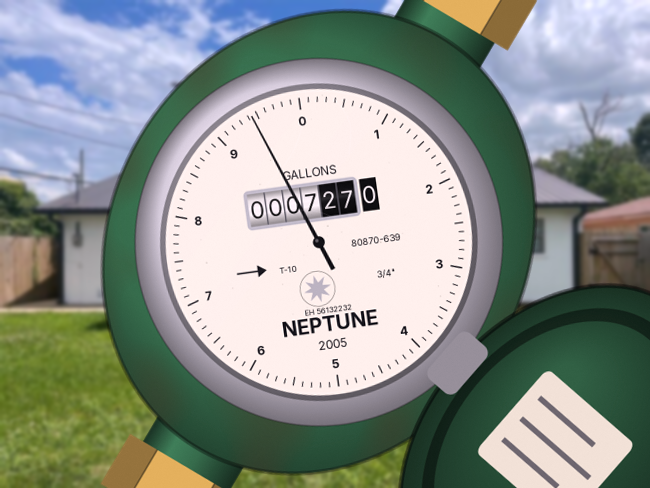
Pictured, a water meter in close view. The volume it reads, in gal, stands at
7269.4 gal
